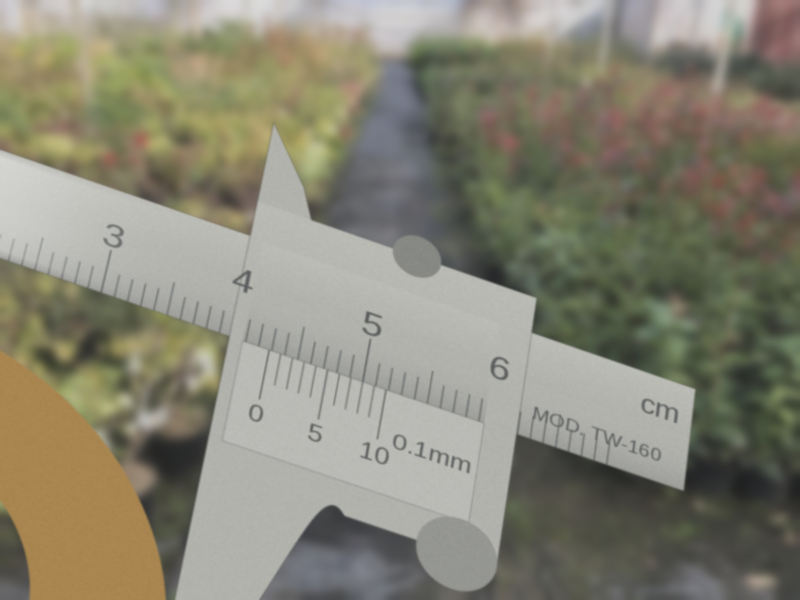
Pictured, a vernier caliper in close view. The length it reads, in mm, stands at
42.8 mm
